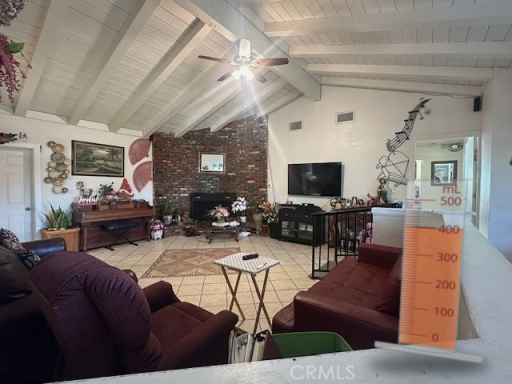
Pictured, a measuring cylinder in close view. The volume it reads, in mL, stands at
400 mL
